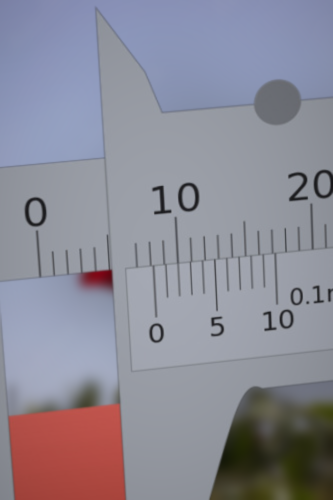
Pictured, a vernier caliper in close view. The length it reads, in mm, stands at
8.2 mm
